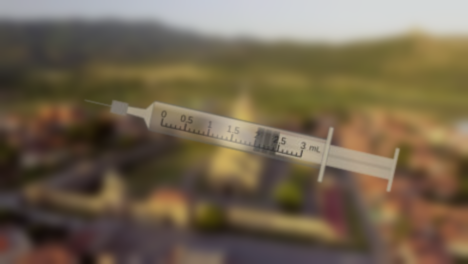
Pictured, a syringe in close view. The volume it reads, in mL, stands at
2 mL
